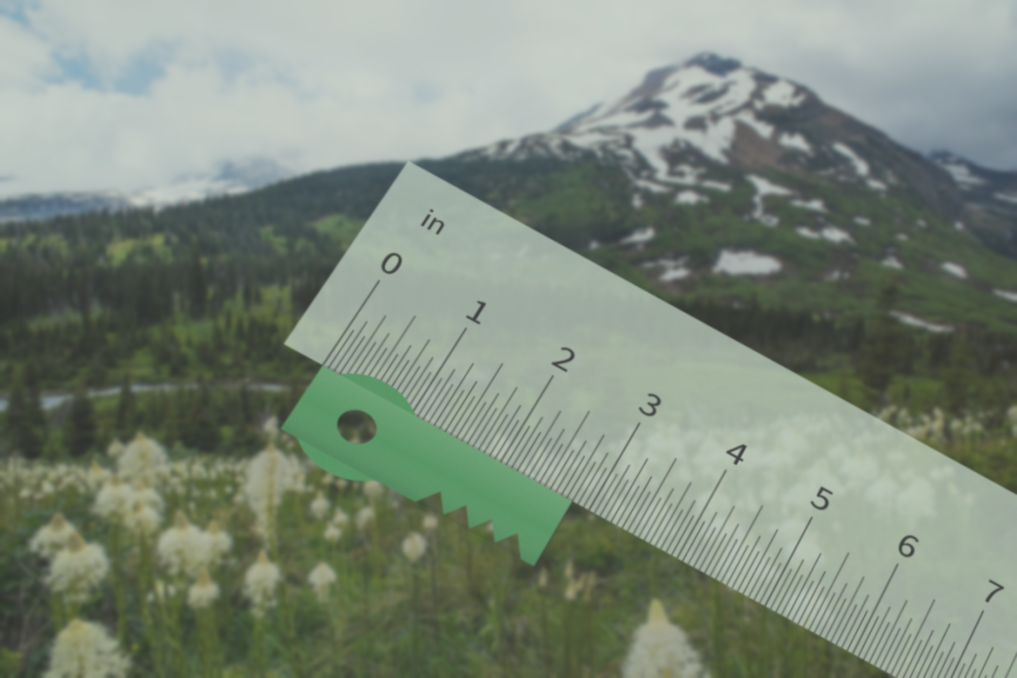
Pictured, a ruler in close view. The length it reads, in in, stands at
2.8125 in
